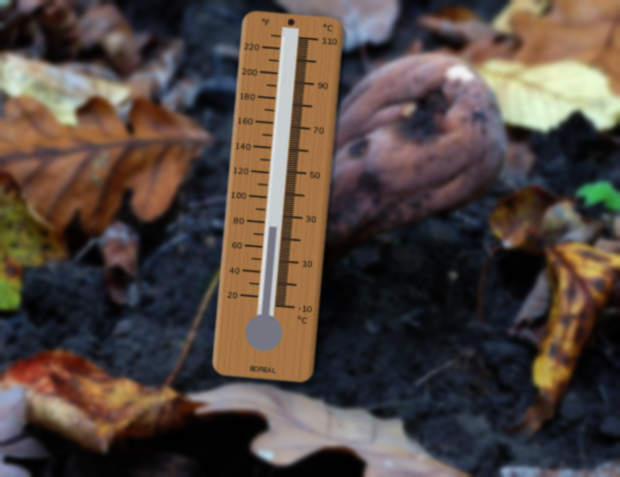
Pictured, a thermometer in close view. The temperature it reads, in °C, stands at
25 °C
